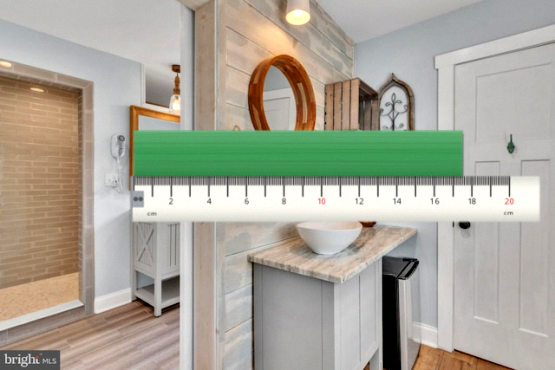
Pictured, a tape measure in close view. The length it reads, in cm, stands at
17.5 cm
